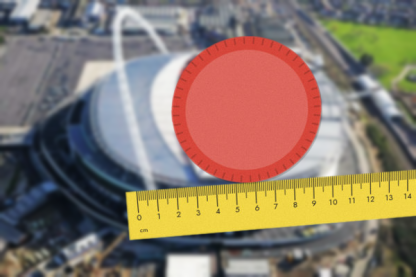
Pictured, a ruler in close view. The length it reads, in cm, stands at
7.5 cm
